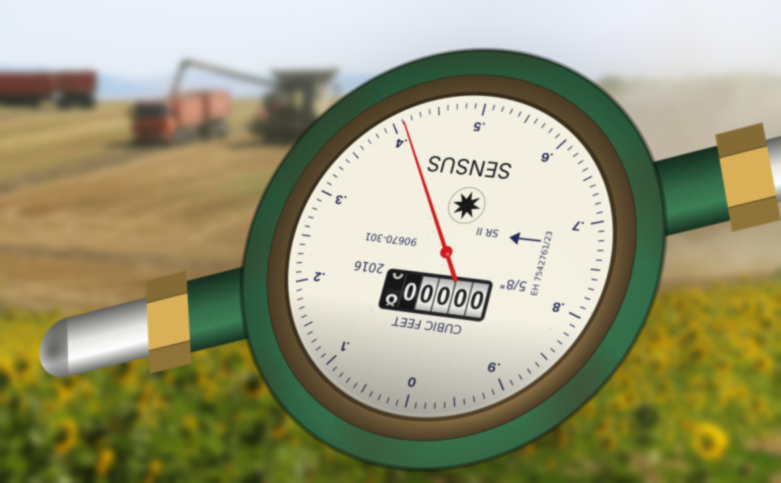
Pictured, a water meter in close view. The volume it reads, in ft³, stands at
8.41 ft³
